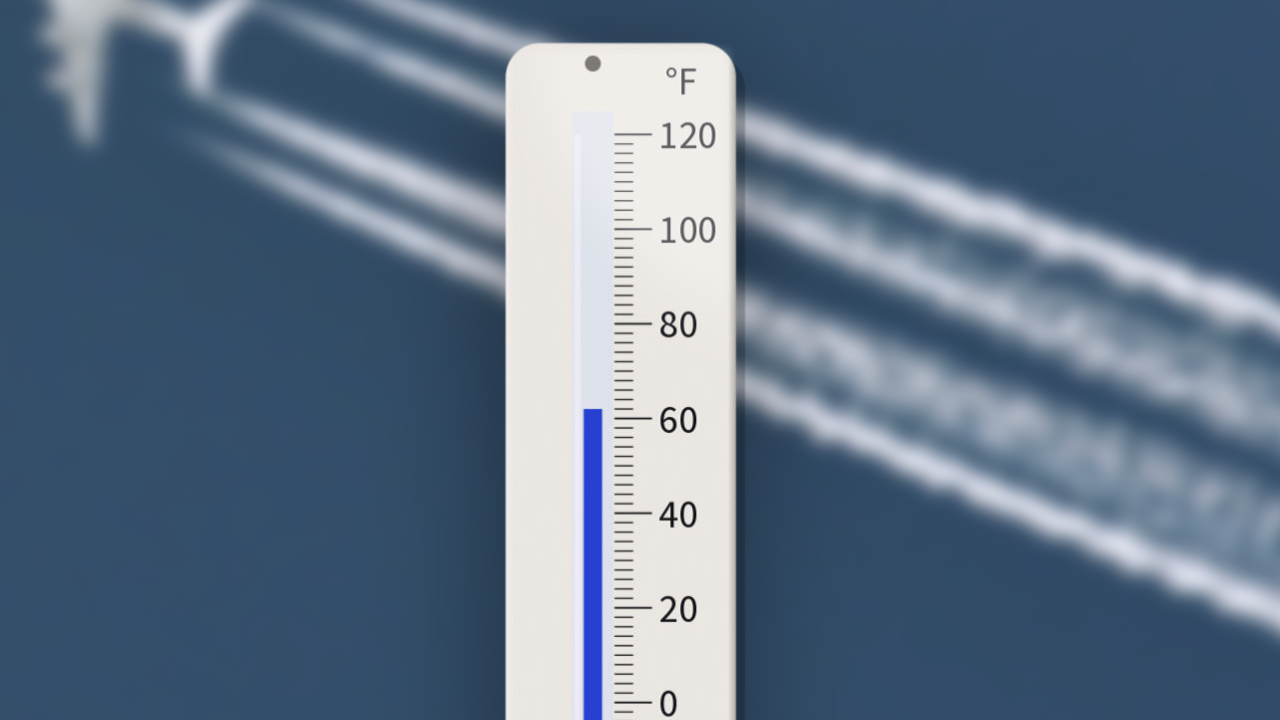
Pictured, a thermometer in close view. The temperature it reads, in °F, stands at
62 °F
